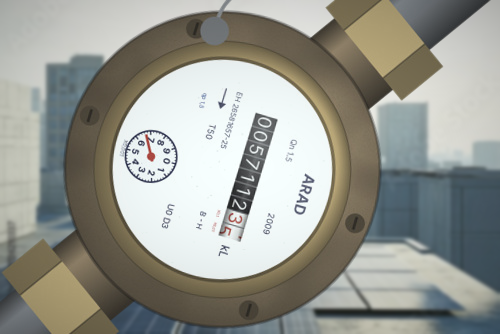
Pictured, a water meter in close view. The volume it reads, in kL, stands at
57112.346 kL
